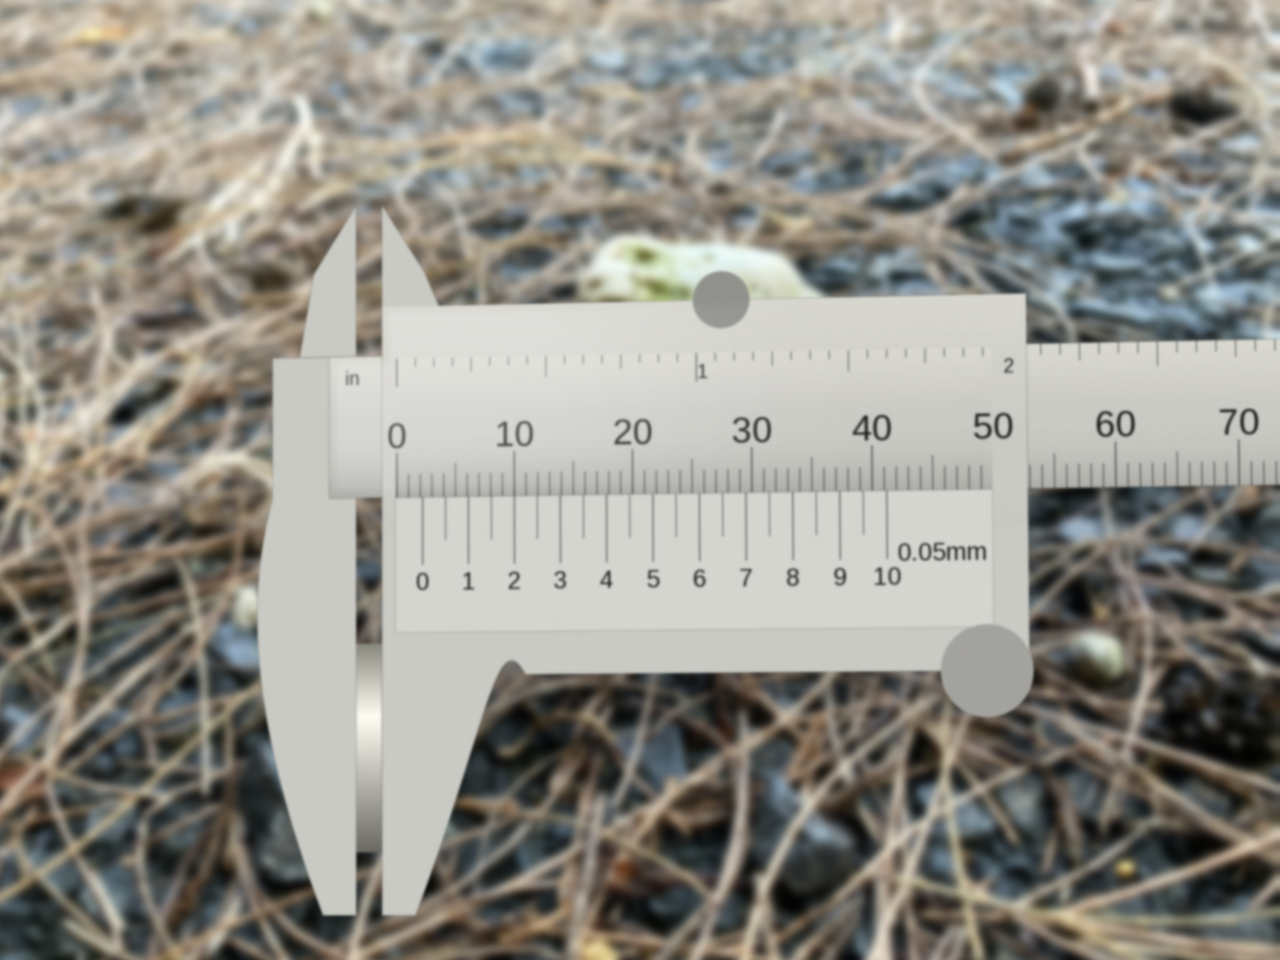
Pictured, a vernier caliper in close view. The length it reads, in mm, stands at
2.2 mm
